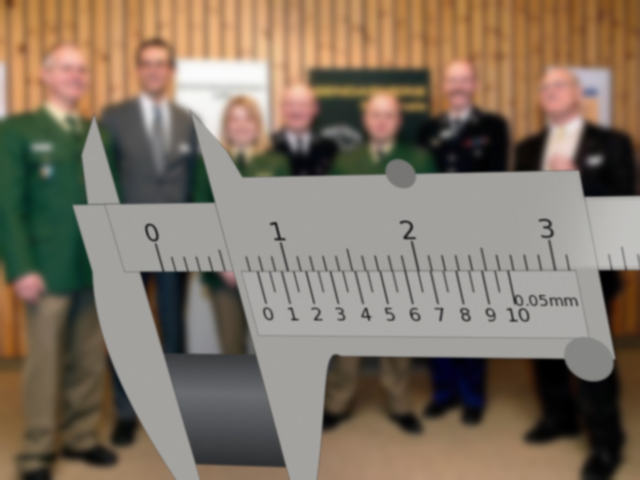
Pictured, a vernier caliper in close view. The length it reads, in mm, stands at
7.6 mm
